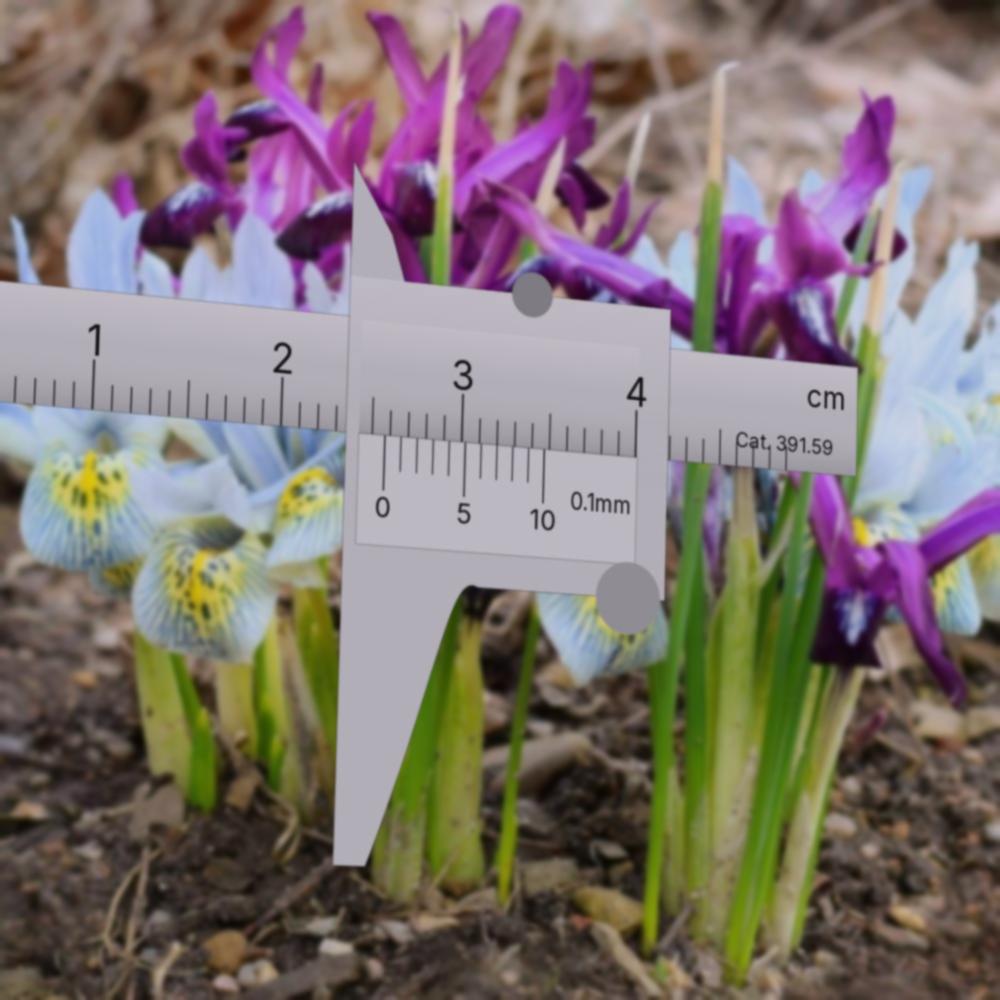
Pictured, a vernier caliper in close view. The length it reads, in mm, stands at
25.7 mm
